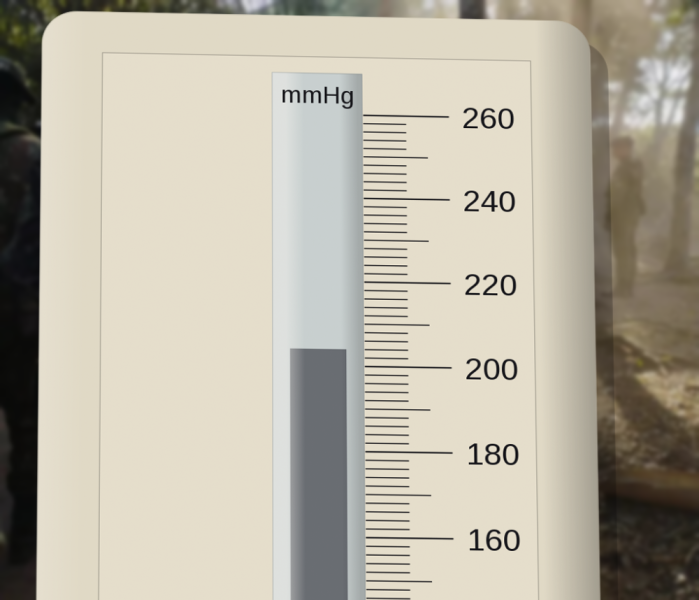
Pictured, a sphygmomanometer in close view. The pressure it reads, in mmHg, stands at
204 mmHg
